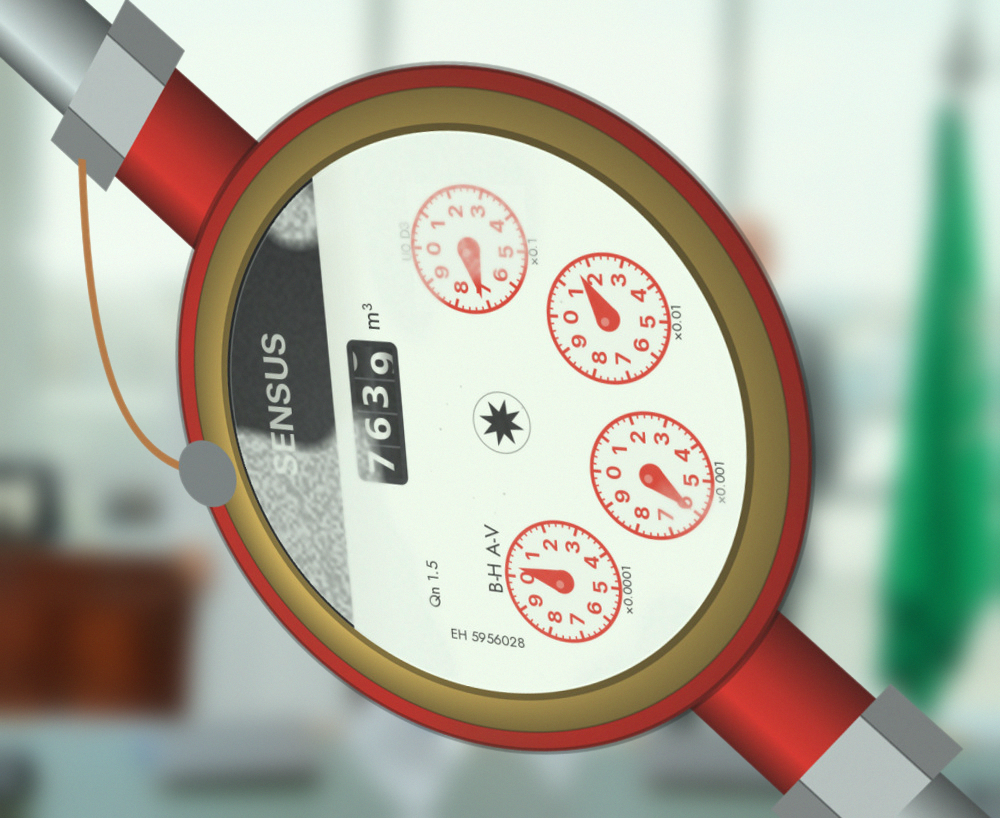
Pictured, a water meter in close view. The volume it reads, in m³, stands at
7638.7160 m³
